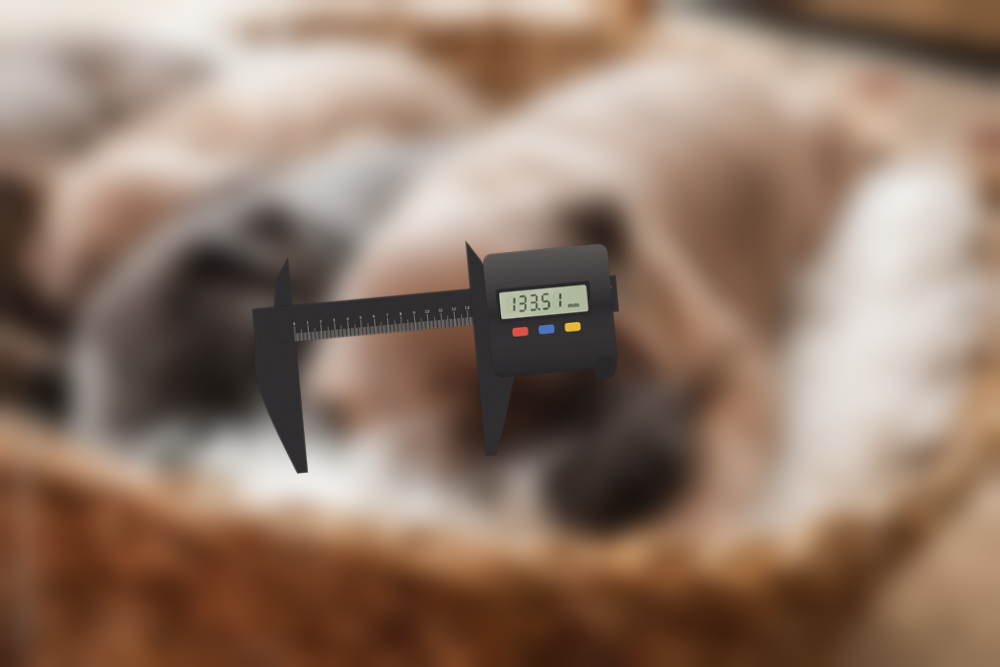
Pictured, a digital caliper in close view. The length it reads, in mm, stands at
133.51 mm
